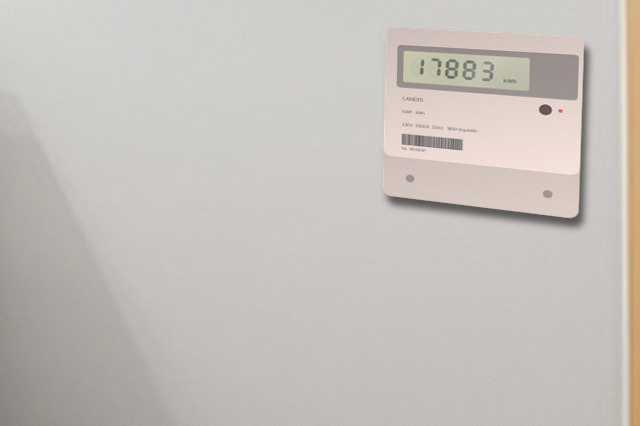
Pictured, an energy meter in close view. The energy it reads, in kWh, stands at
17883 kWh
